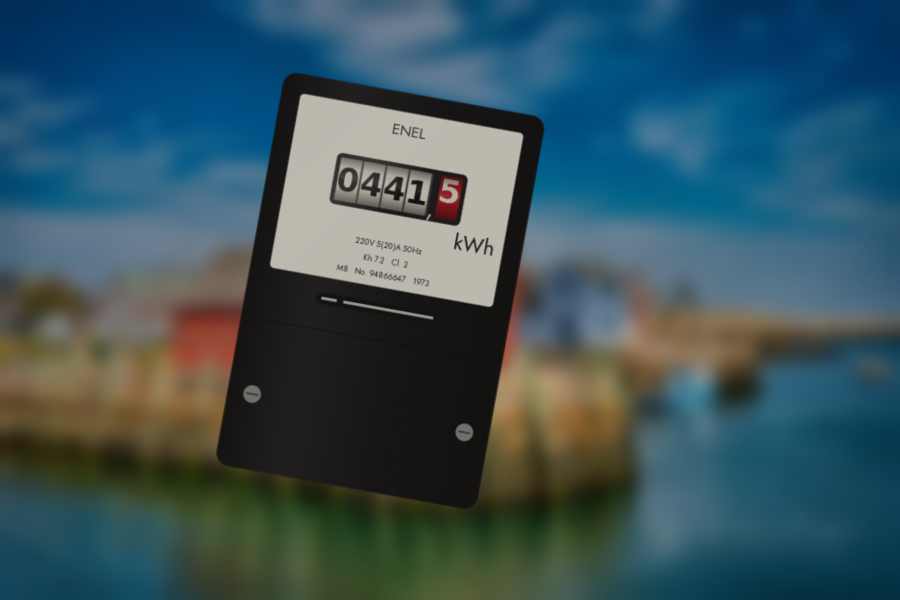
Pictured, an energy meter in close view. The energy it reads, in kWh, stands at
441.5 kWh
